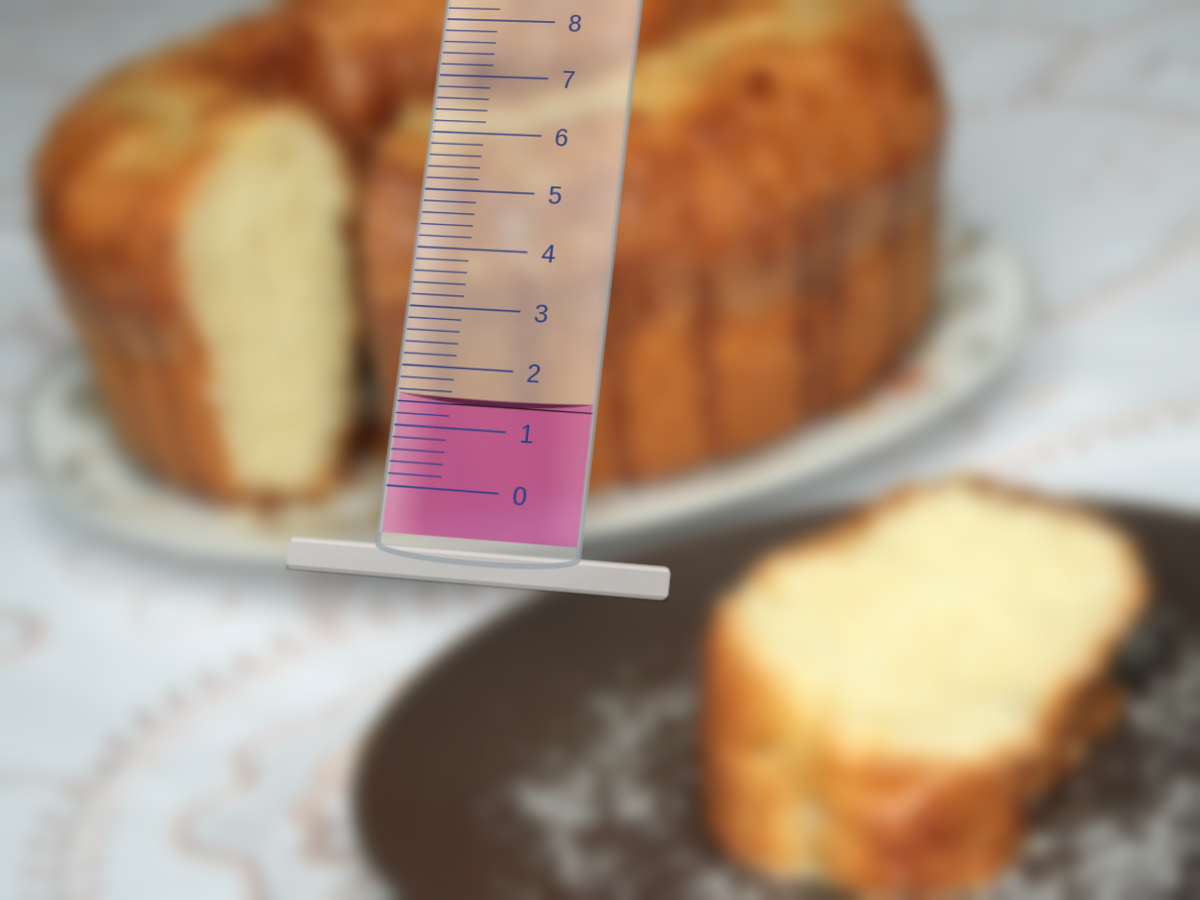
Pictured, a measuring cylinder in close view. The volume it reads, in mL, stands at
1.4 mL
